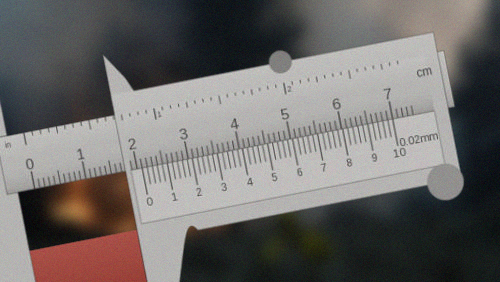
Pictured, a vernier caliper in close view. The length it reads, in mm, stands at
21.0 mm
